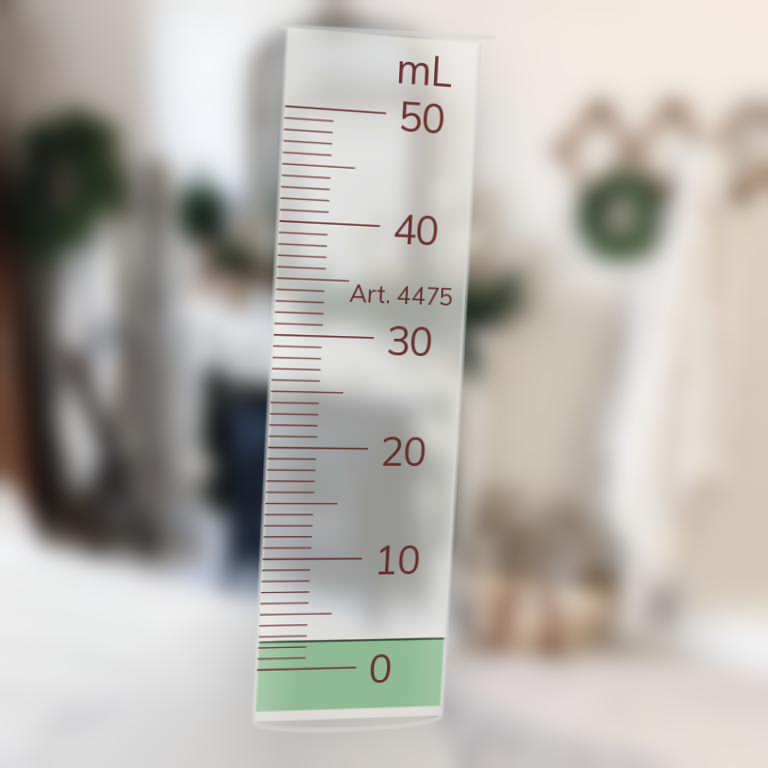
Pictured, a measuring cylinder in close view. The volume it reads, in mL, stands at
2.5 mL
